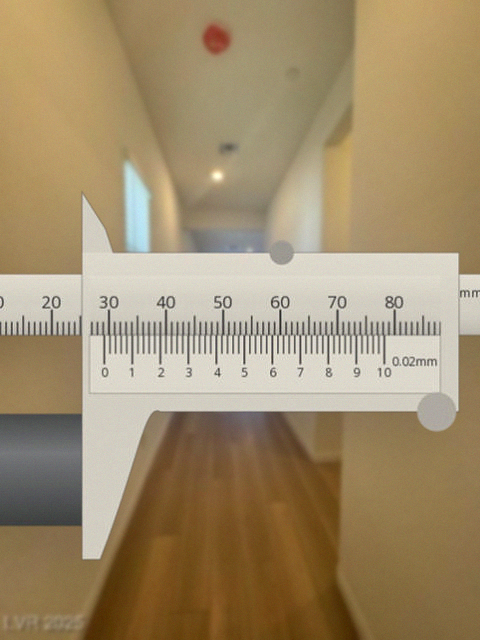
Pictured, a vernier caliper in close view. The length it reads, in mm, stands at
29.2 mm
